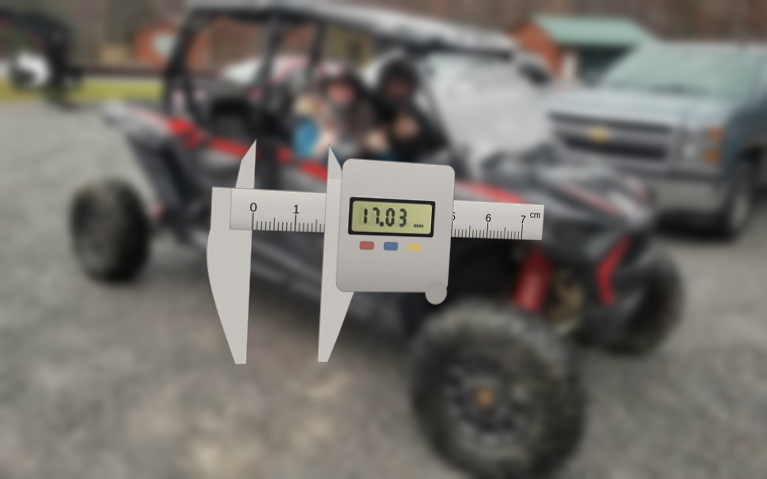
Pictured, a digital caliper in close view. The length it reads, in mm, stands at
17.03 mm
